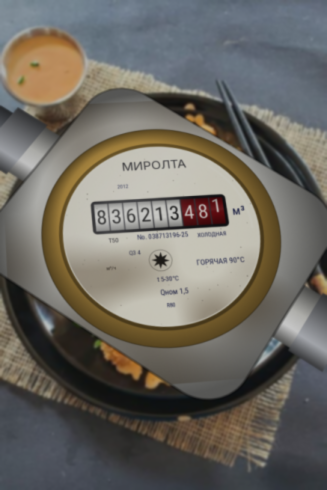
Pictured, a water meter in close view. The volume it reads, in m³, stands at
836213.481 m³
